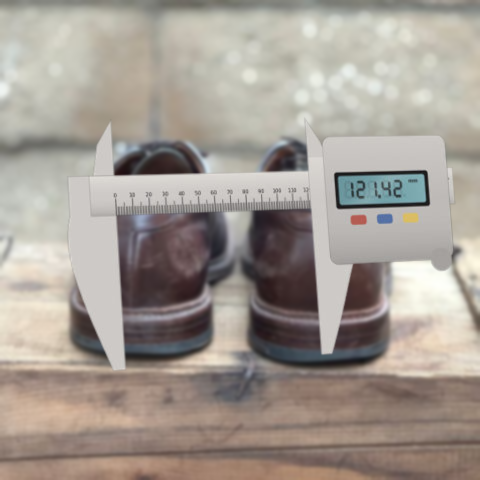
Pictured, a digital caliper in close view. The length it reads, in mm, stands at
121.42 mm
